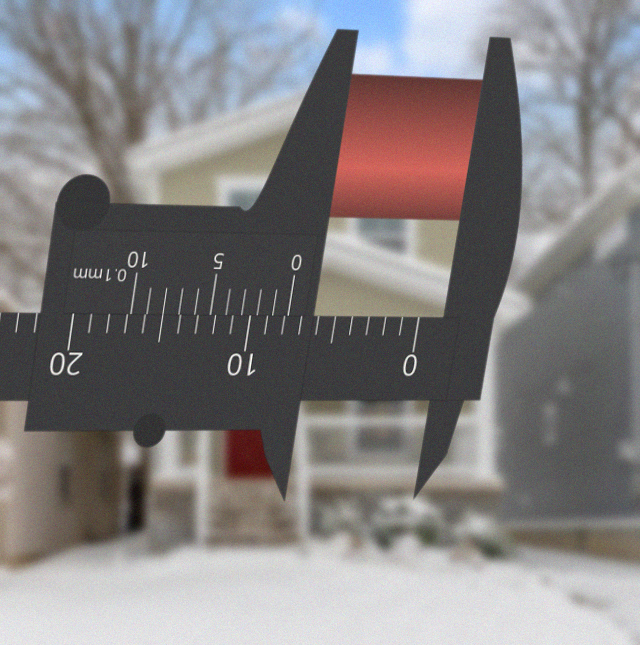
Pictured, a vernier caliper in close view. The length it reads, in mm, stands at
7.8 mm
